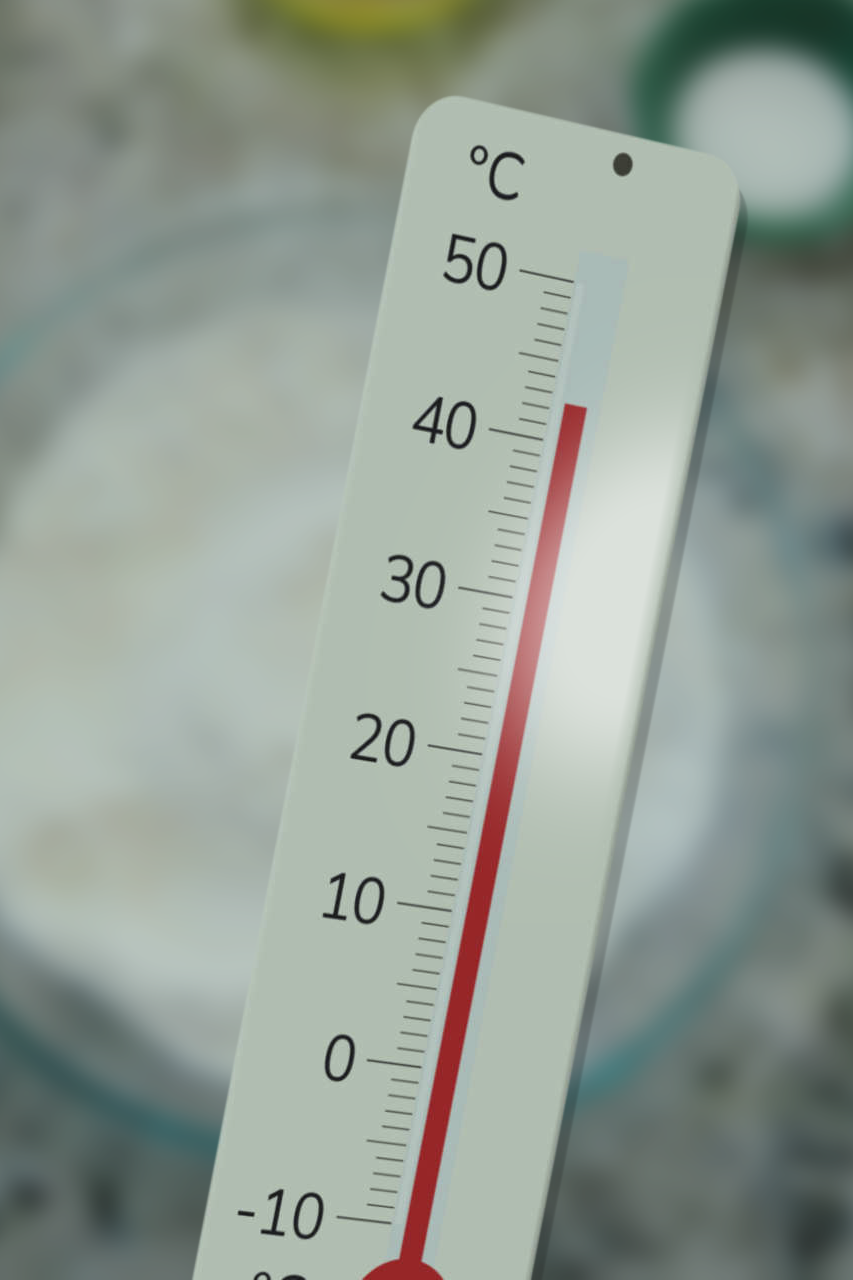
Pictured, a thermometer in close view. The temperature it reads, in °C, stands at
42.5 °C
